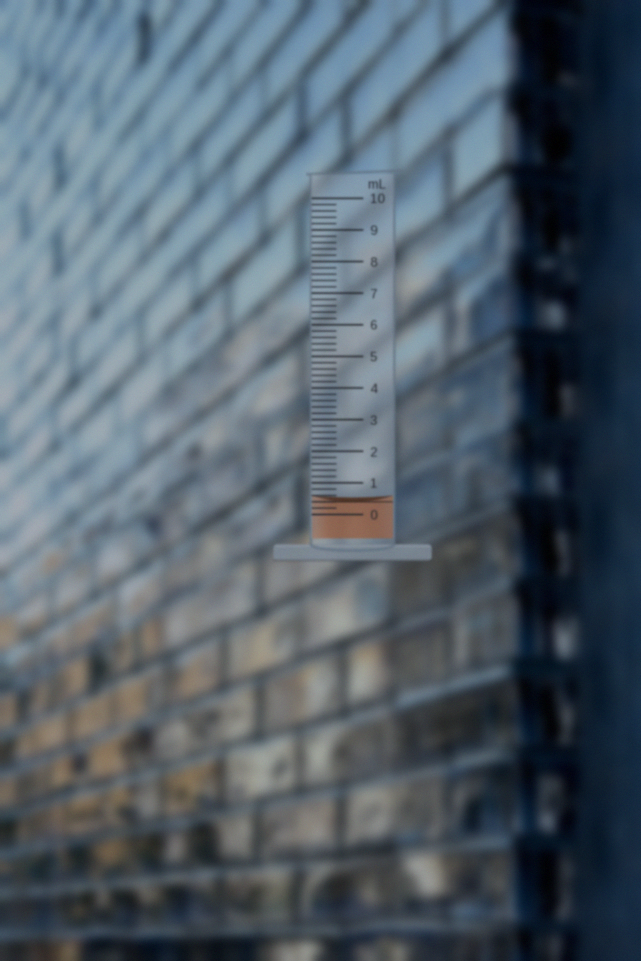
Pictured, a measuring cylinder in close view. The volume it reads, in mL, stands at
0.4 mL
